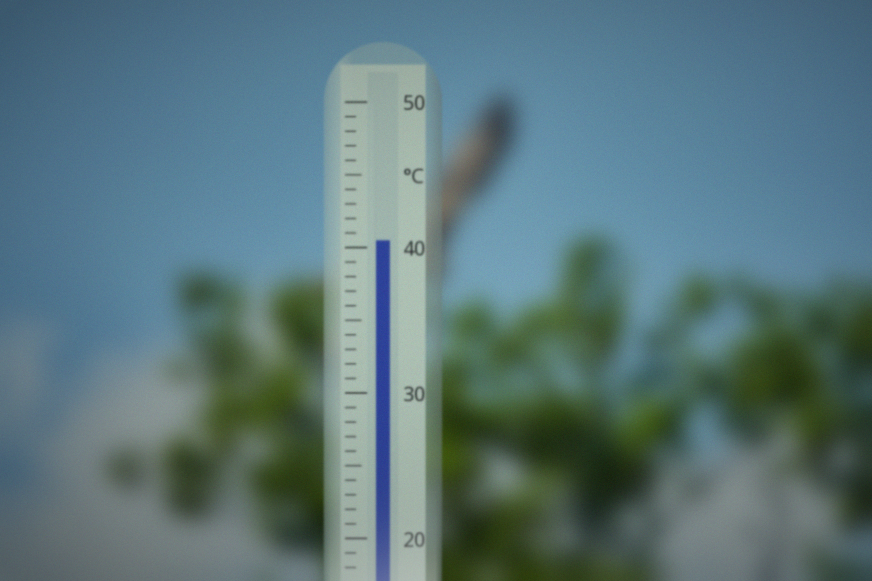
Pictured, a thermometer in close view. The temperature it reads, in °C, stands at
40.5 °C
